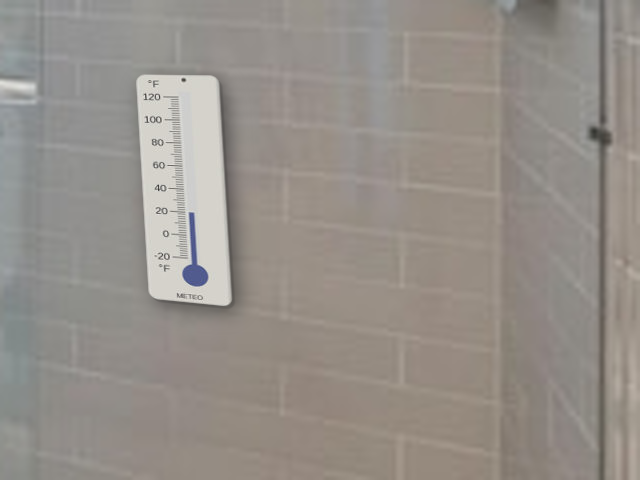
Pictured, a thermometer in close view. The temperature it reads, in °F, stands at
20 °F
